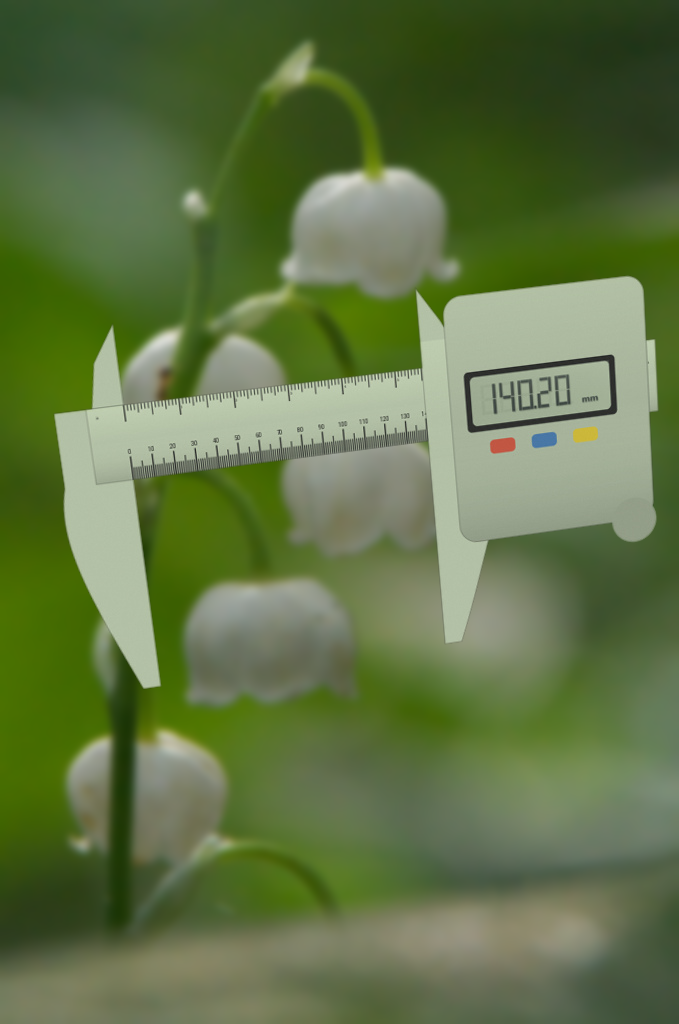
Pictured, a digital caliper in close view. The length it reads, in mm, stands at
140.20 mm
